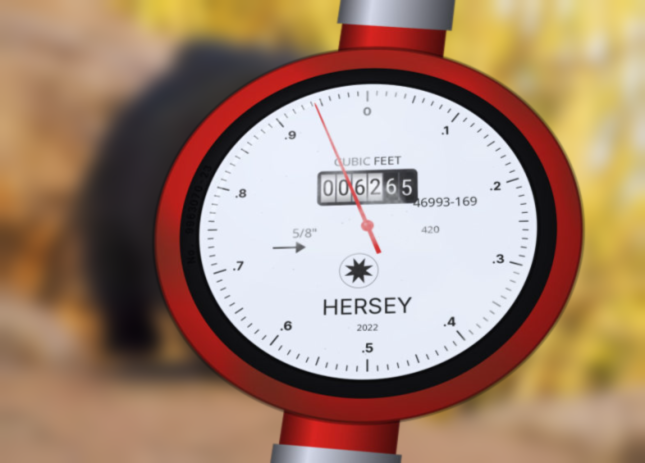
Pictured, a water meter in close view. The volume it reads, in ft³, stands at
6264.94 ft³
